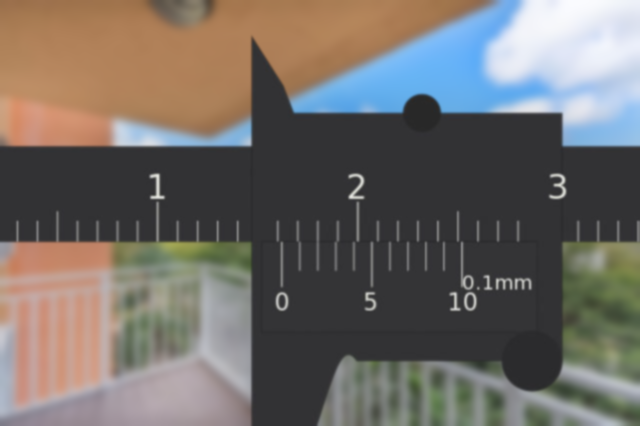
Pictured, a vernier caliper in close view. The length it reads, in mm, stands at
16.2 mm
